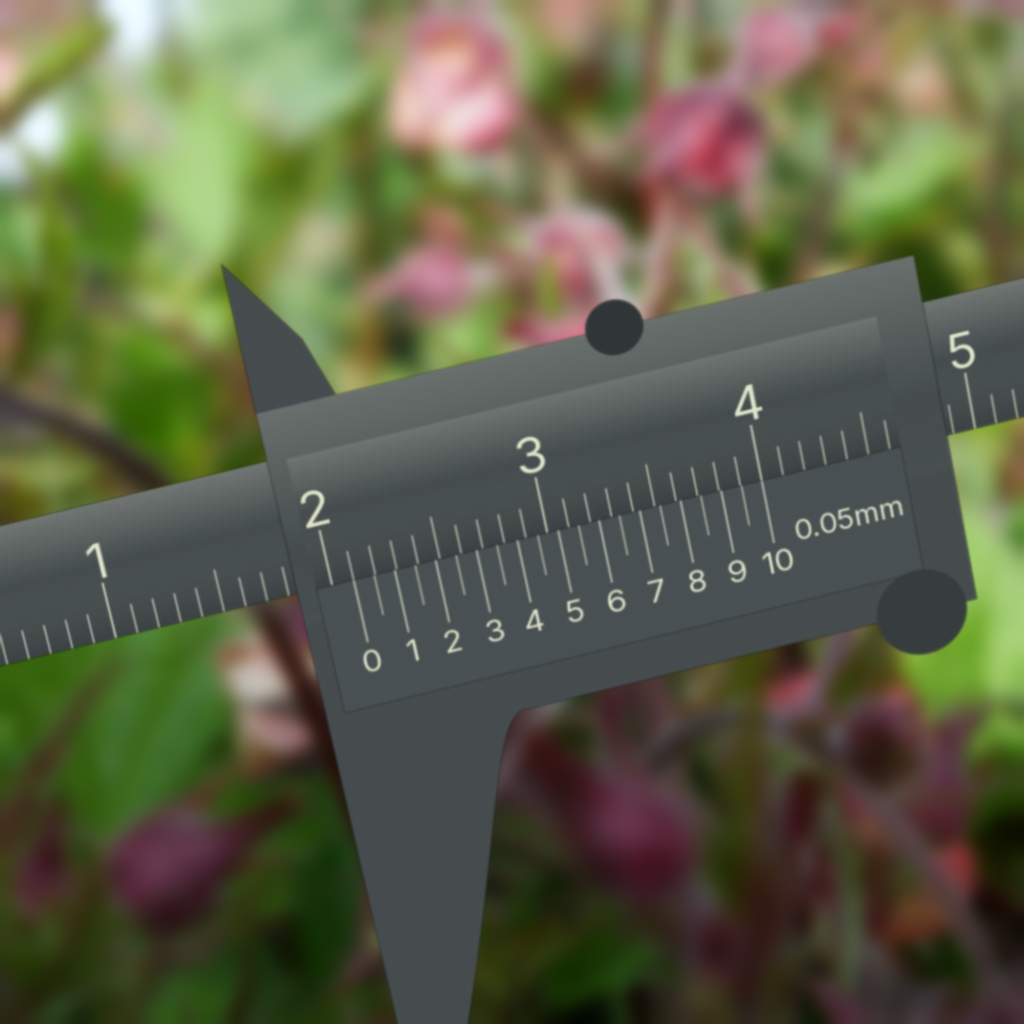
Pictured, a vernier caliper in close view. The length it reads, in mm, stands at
21.0 mm
